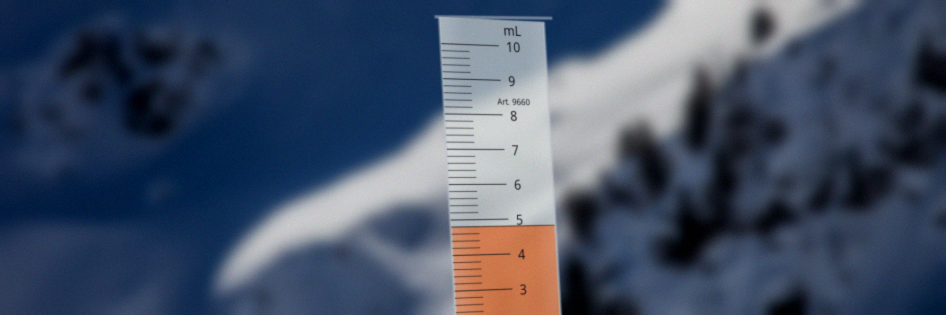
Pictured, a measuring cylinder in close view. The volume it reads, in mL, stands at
4.8 mL
